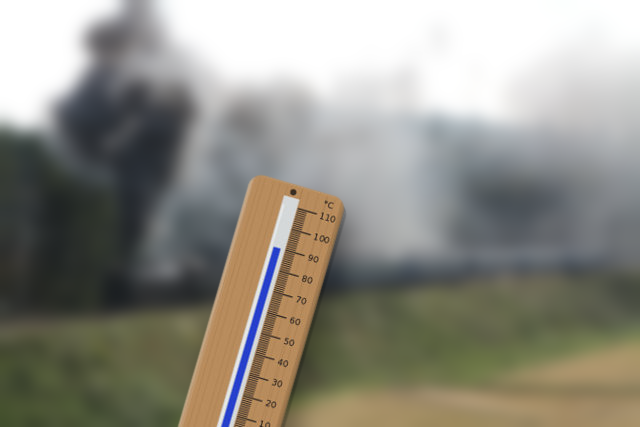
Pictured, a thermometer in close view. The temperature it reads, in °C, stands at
90 °C
